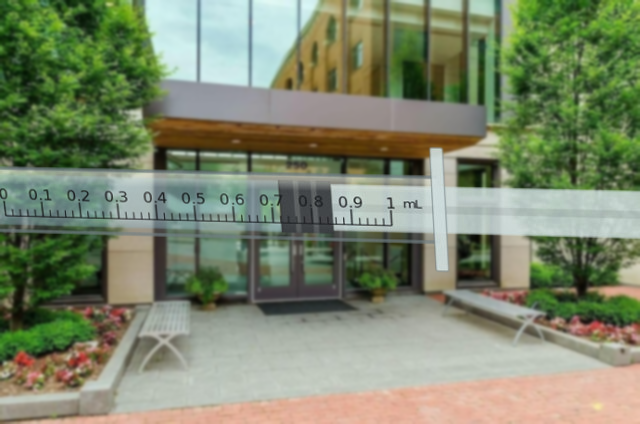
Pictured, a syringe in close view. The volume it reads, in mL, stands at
0.72 mL
